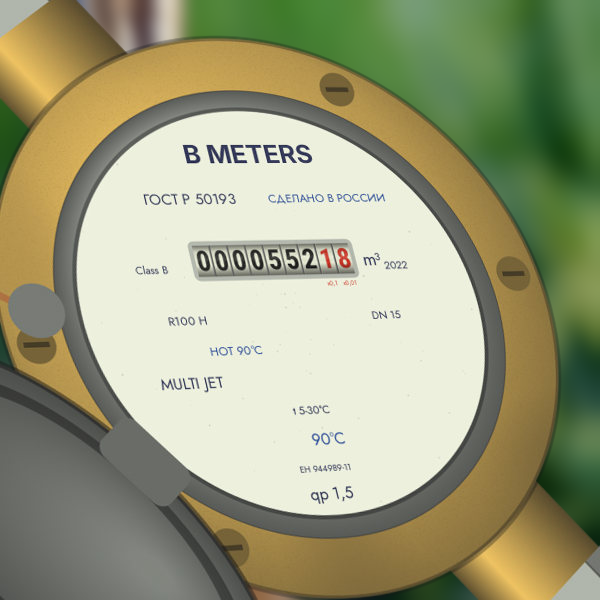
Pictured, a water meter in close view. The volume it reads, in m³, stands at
552.18 m³
